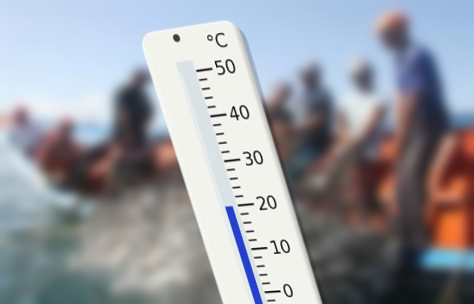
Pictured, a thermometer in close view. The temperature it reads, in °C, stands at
20 °C
